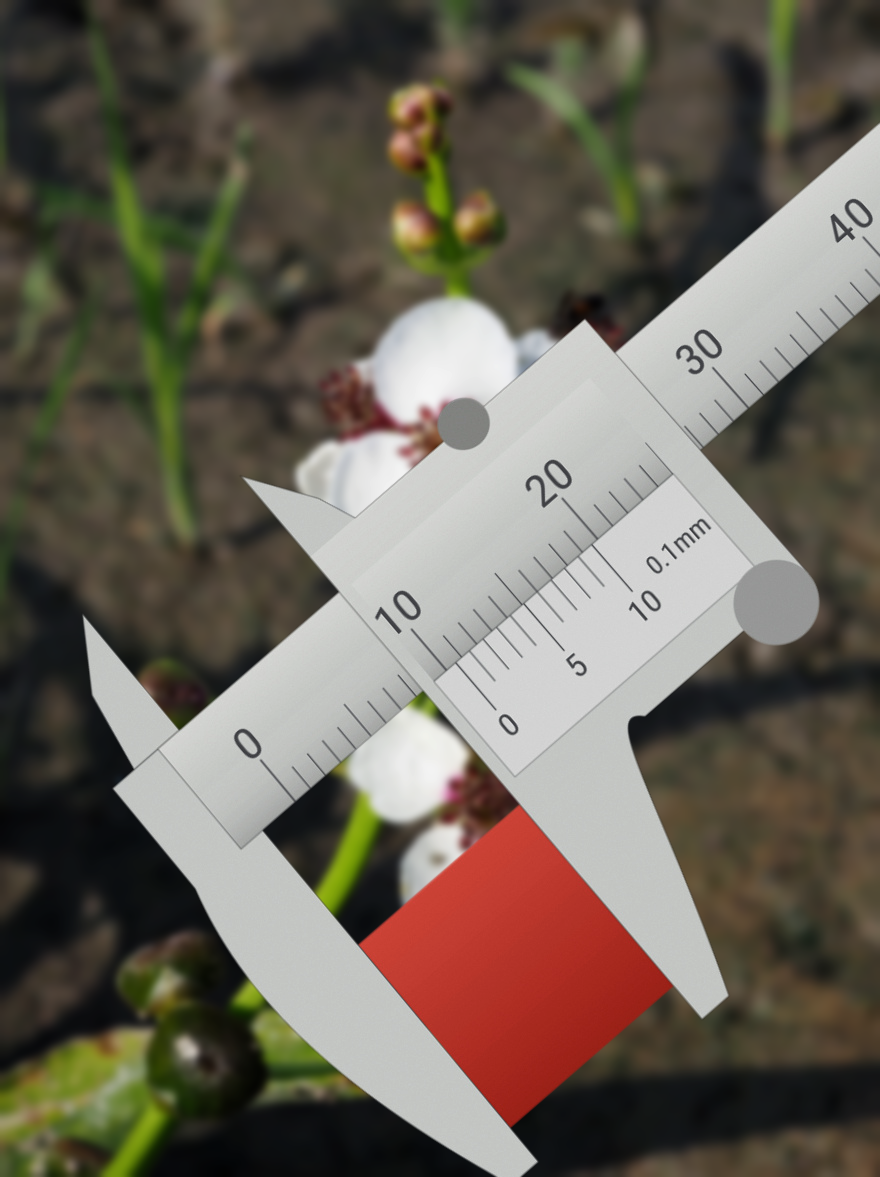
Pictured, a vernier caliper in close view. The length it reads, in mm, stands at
10.6 mm
